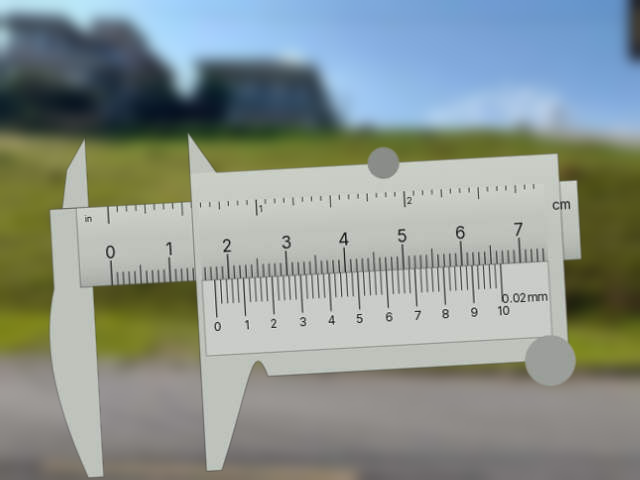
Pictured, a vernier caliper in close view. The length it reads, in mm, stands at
17.6 mm
